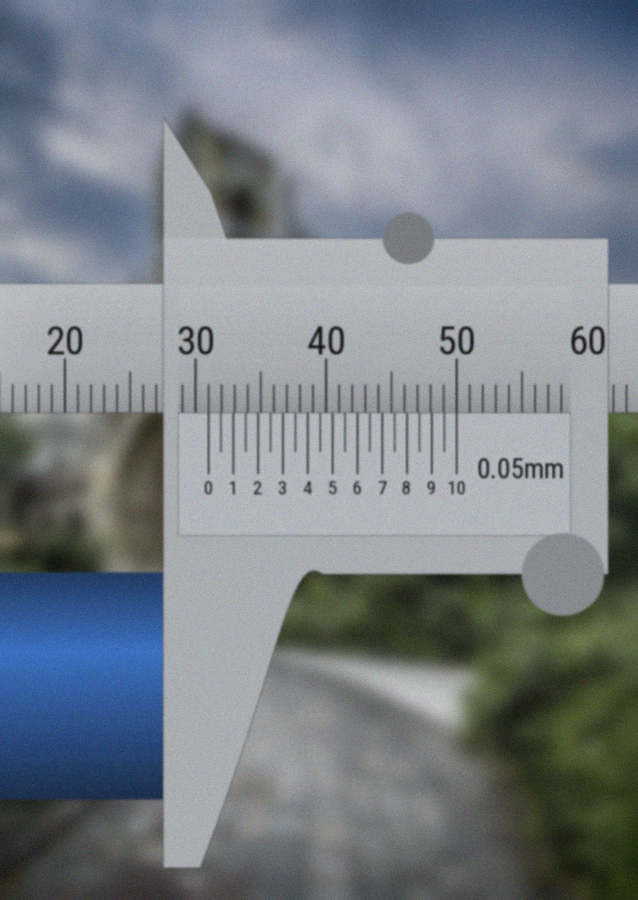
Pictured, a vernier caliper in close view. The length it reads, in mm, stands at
31.0 mm
